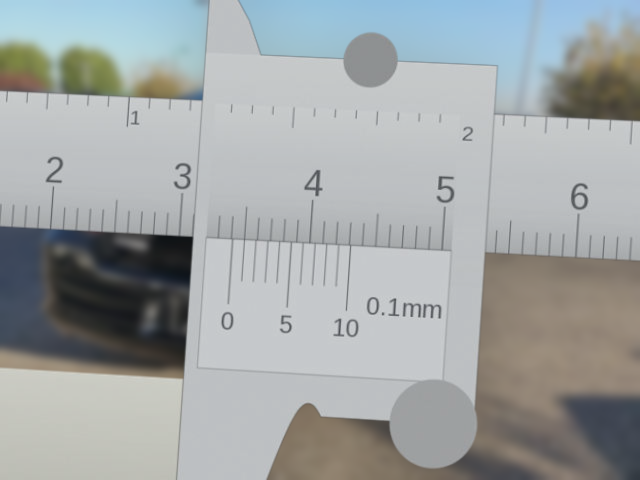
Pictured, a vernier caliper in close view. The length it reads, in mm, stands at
34.1 mm
